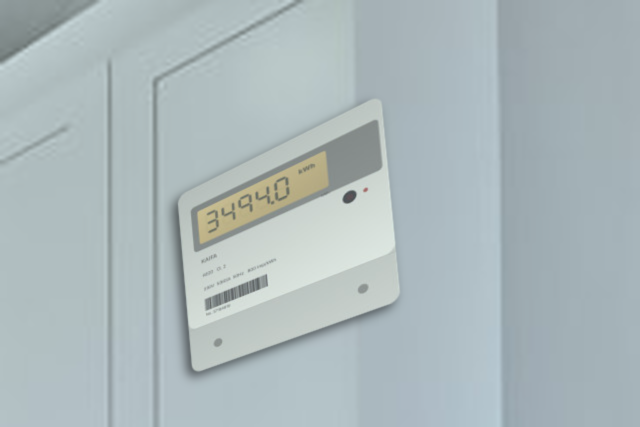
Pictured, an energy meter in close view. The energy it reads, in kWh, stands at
3494.0 kWh
